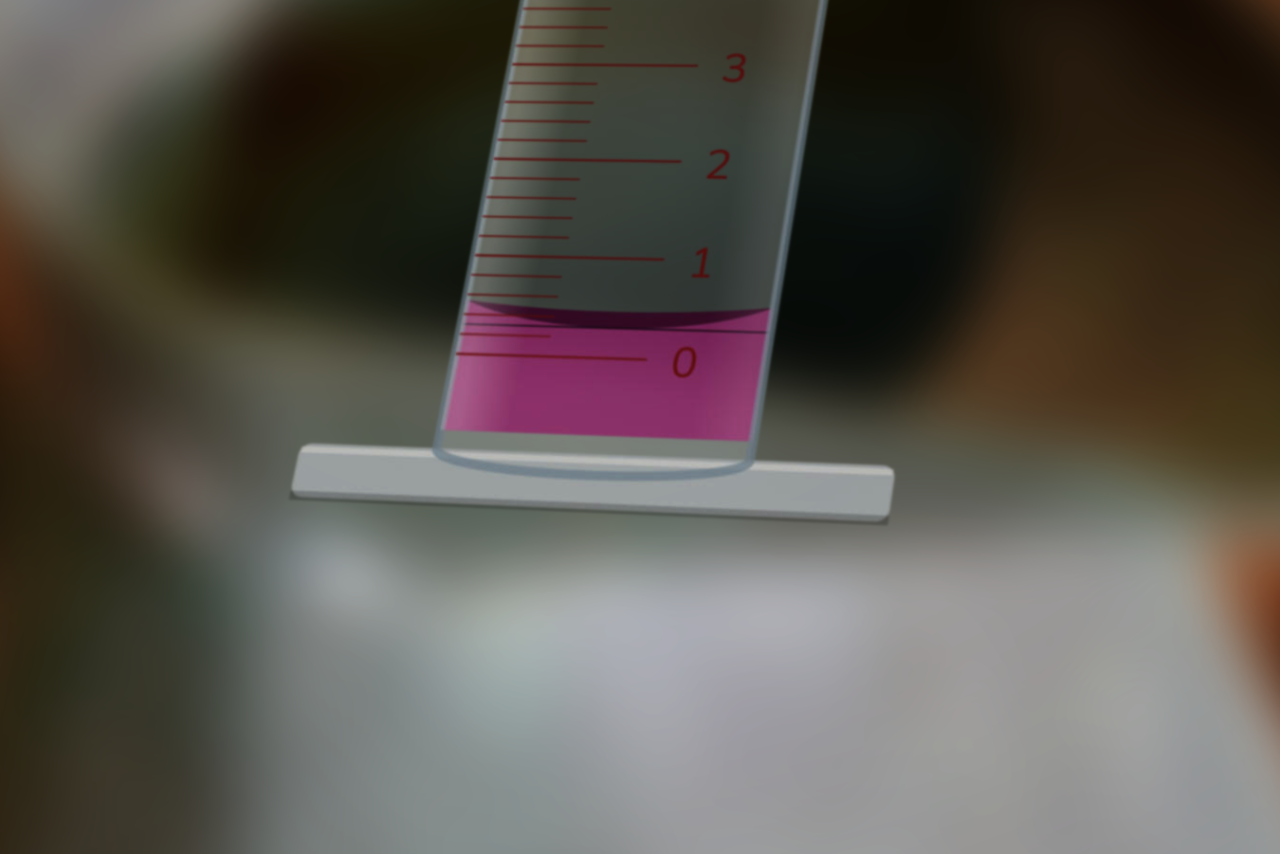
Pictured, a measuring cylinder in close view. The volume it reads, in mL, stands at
0.3 mL
